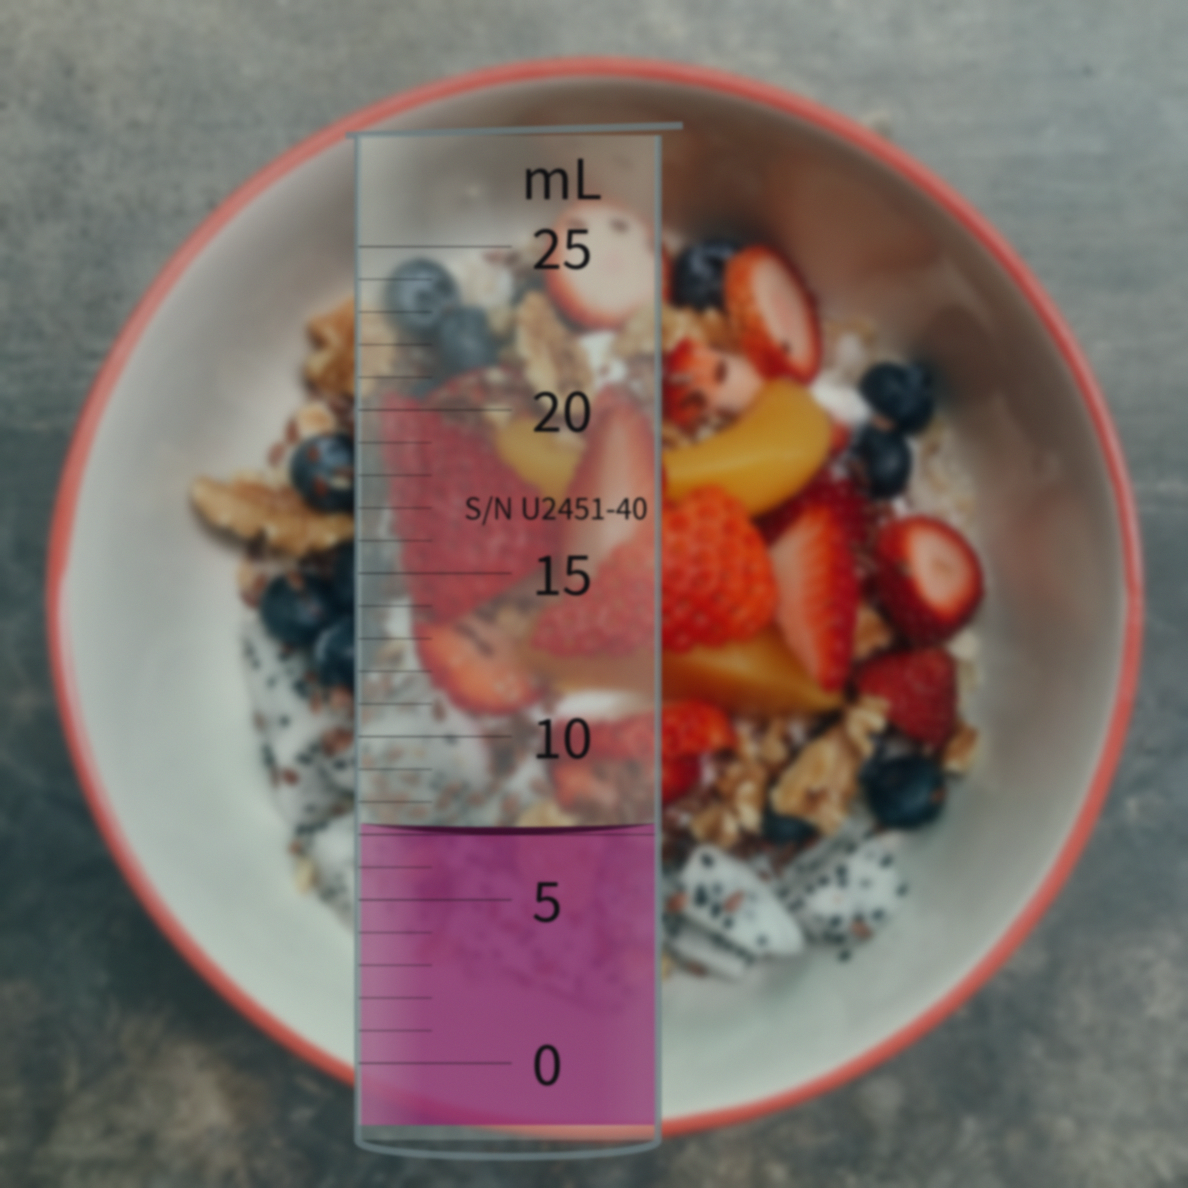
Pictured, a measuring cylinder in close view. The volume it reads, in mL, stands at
7 mL
